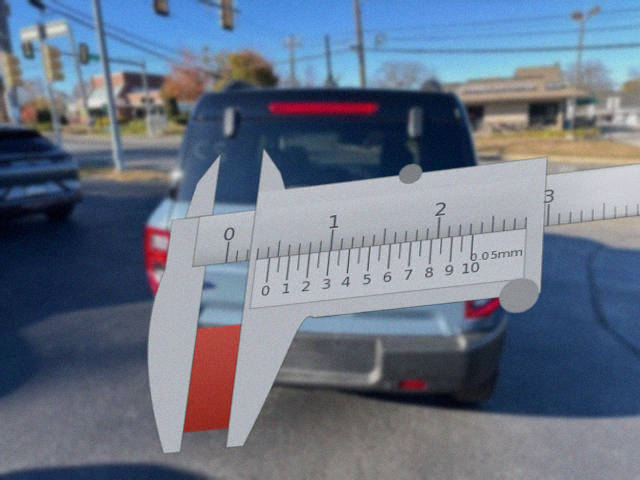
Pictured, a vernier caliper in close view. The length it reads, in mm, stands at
4.2 mm
